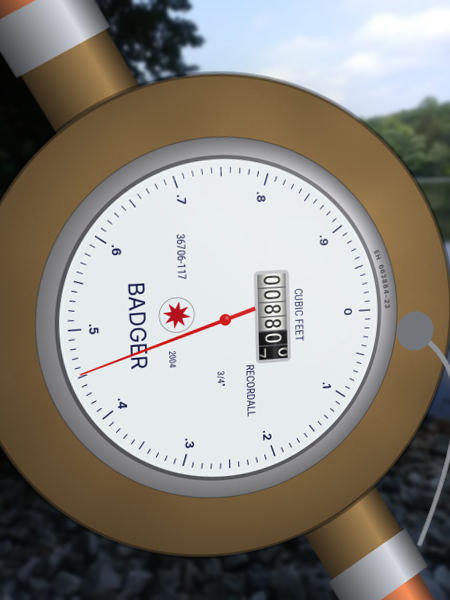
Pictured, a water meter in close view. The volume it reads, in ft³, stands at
8806.45 ft³
